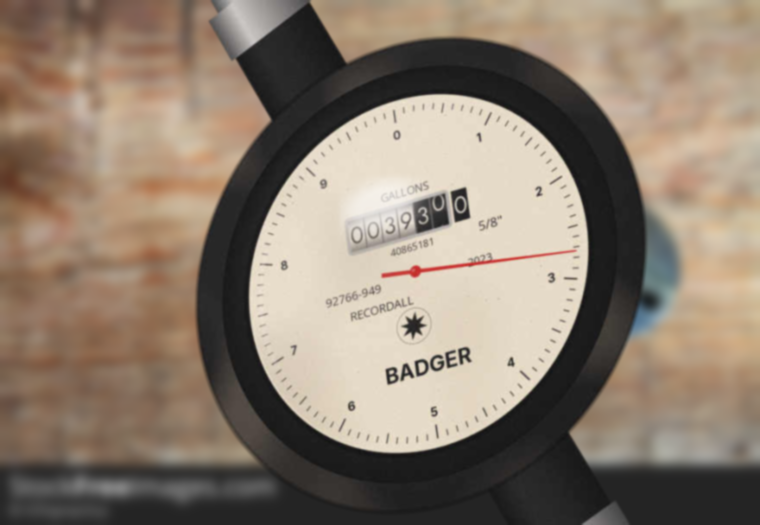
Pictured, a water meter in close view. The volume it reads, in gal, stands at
39302.7 gal
